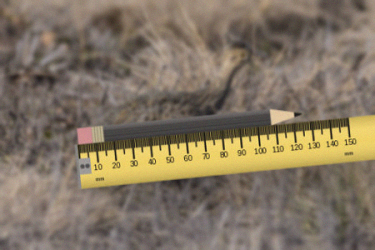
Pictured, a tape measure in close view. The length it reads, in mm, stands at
125 mm
